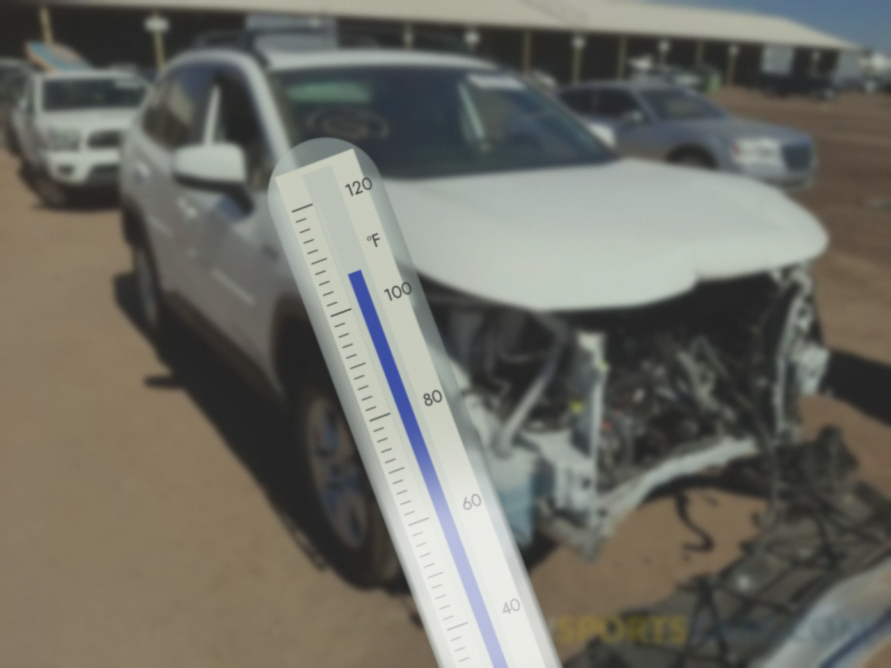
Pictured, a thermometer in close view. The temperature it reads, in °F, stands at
106 °F
